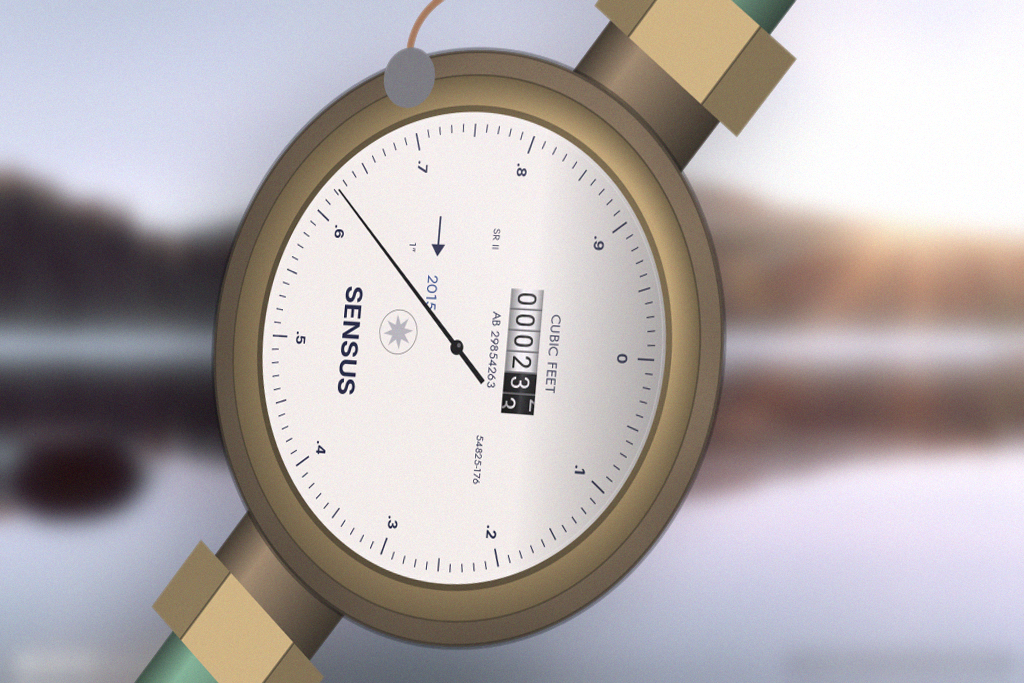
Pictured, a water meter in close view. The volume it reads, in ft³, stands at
232.62 ft³
